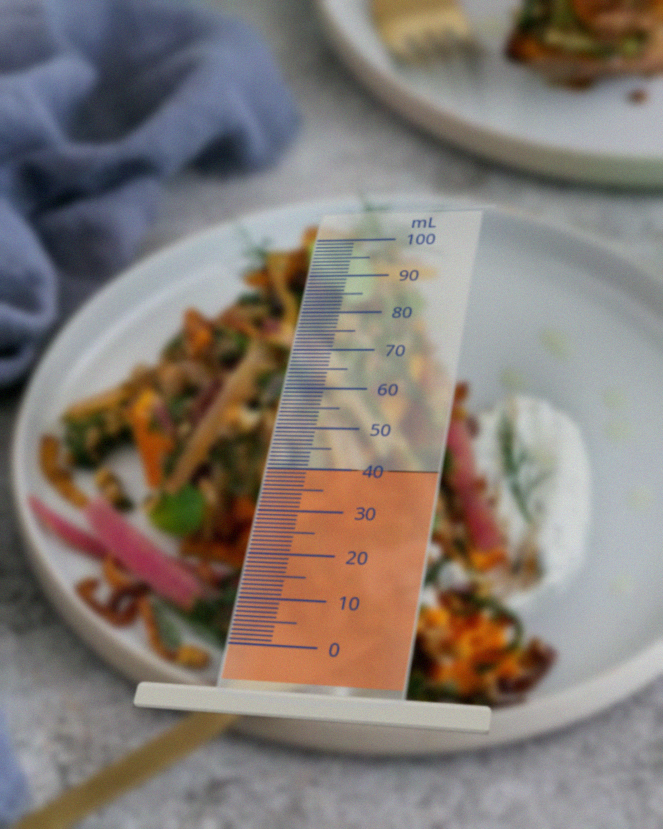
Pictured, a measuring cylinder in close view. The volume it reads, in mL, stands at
40 mL
